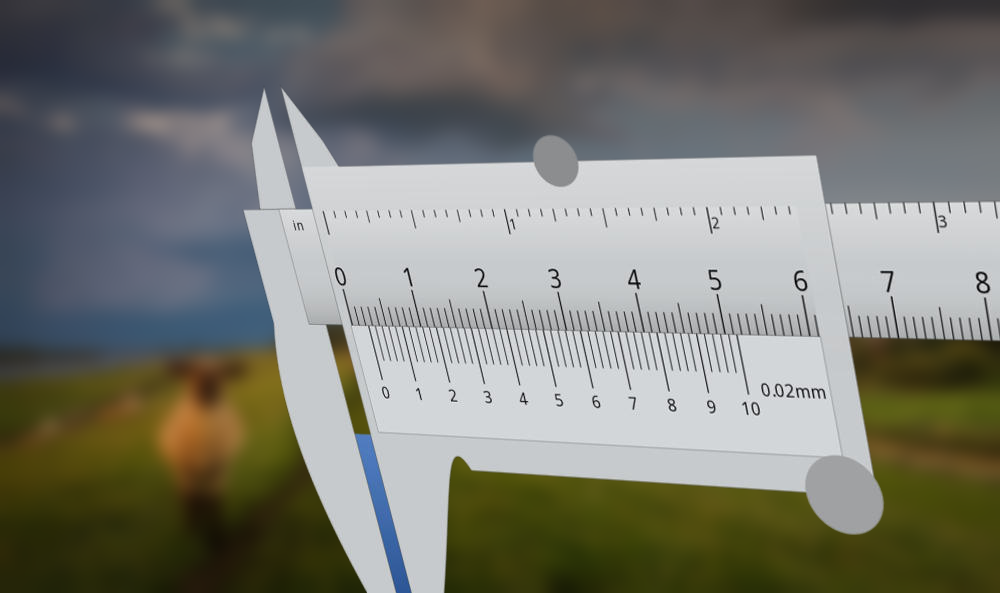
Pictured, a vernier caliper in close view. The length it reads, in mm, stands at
2.4 mm
